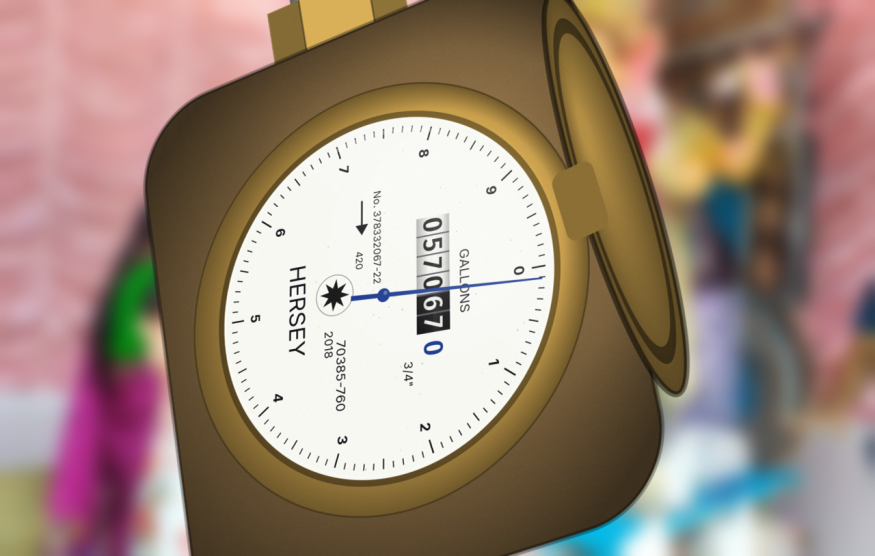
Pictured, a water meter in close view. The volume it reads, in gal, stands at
570670.1 gal
